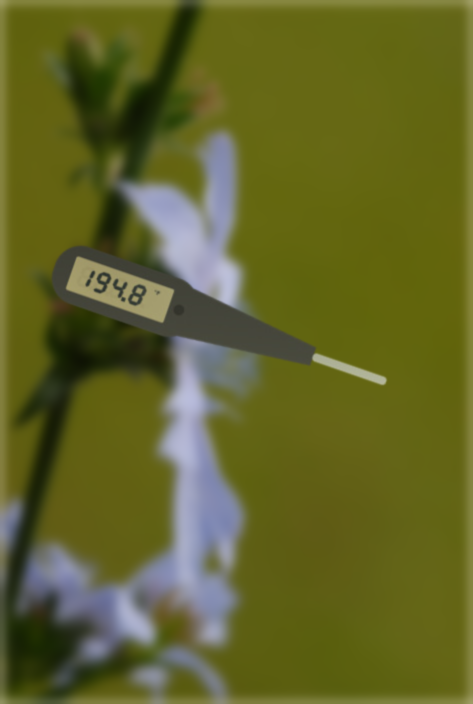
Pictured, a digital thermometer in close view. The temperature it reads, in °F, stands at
194.8 °F
